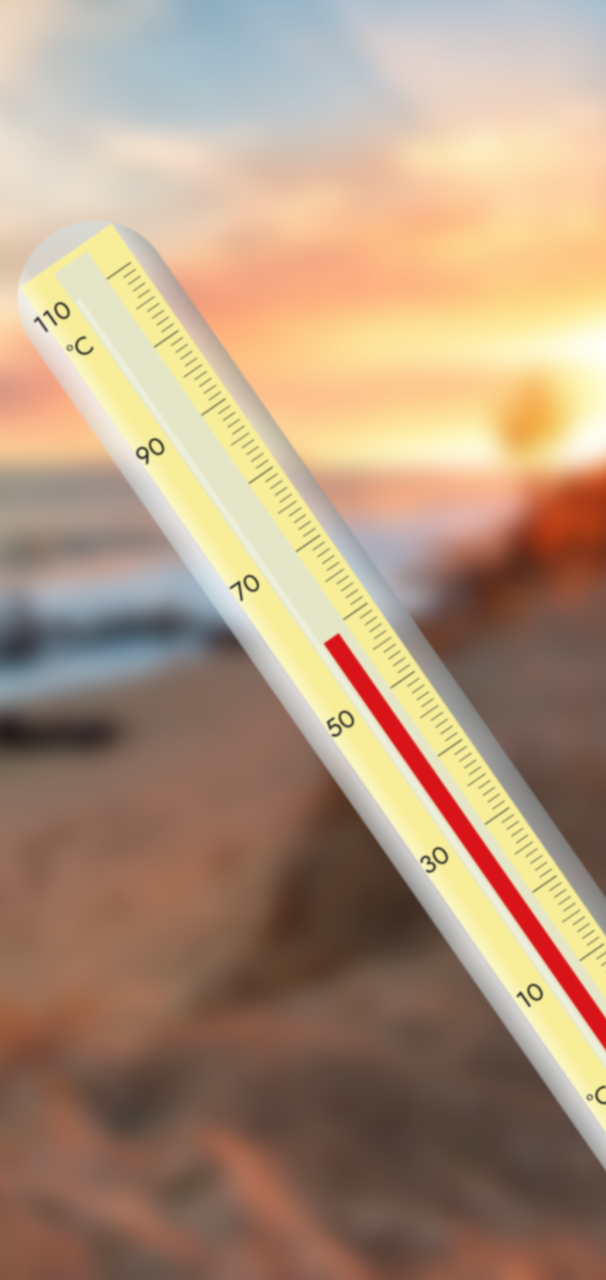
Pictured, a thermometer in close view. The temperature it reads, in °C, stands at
59 °C
